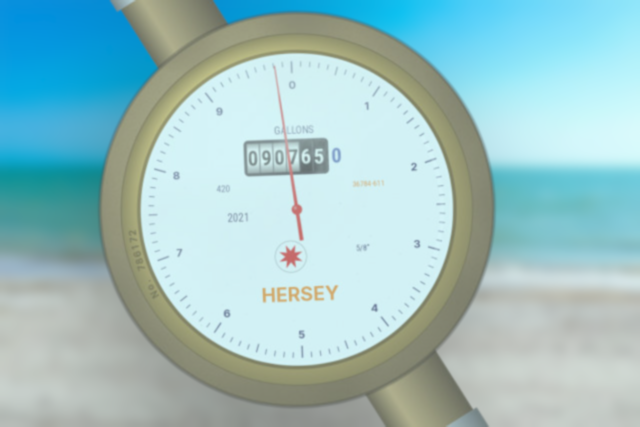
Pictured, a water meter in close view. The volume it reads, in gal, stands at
907649.8 gal
